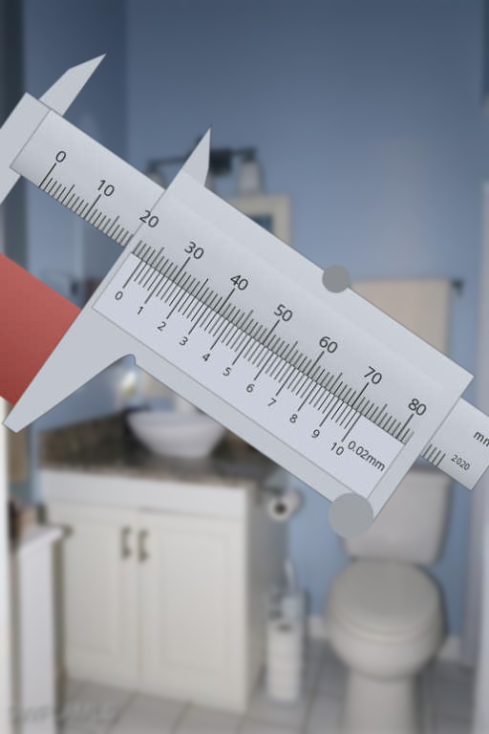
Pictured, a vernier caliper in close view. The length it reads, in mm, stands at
23.2 mm
